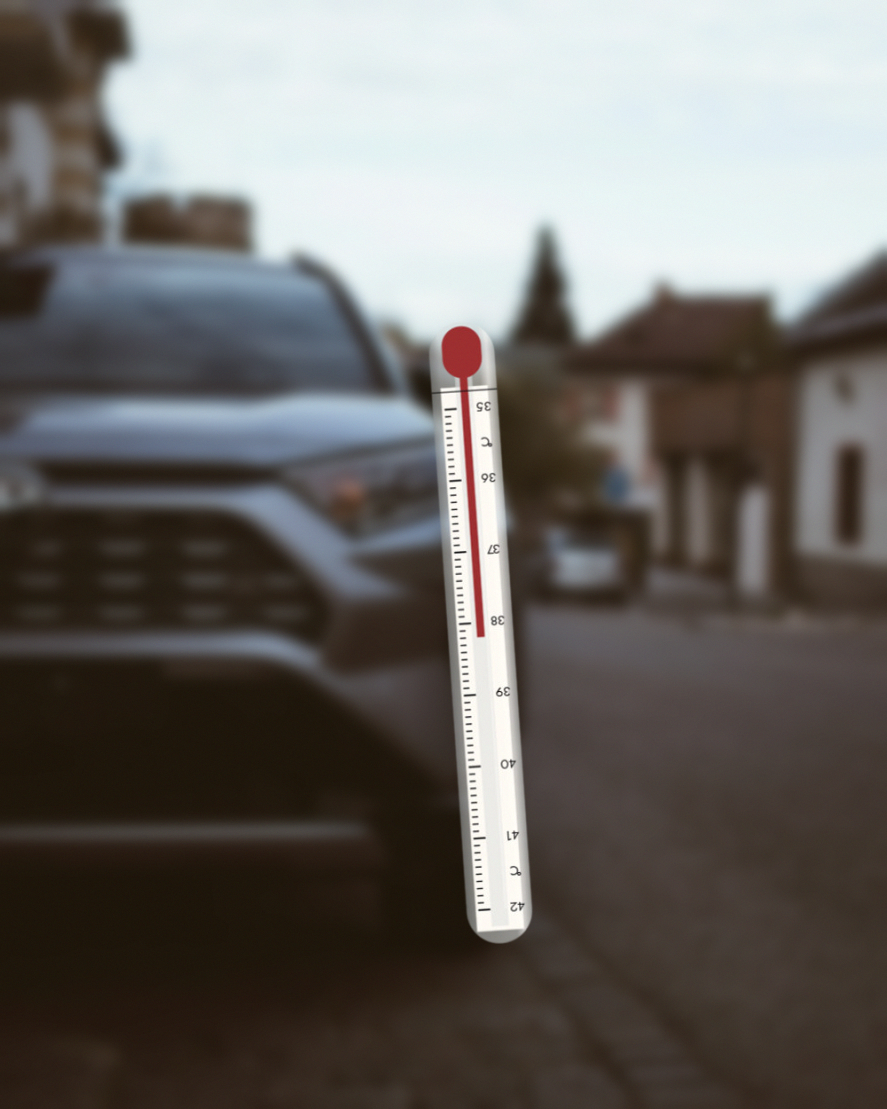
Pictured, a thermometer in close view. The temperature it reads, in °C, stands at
38.2 °C
